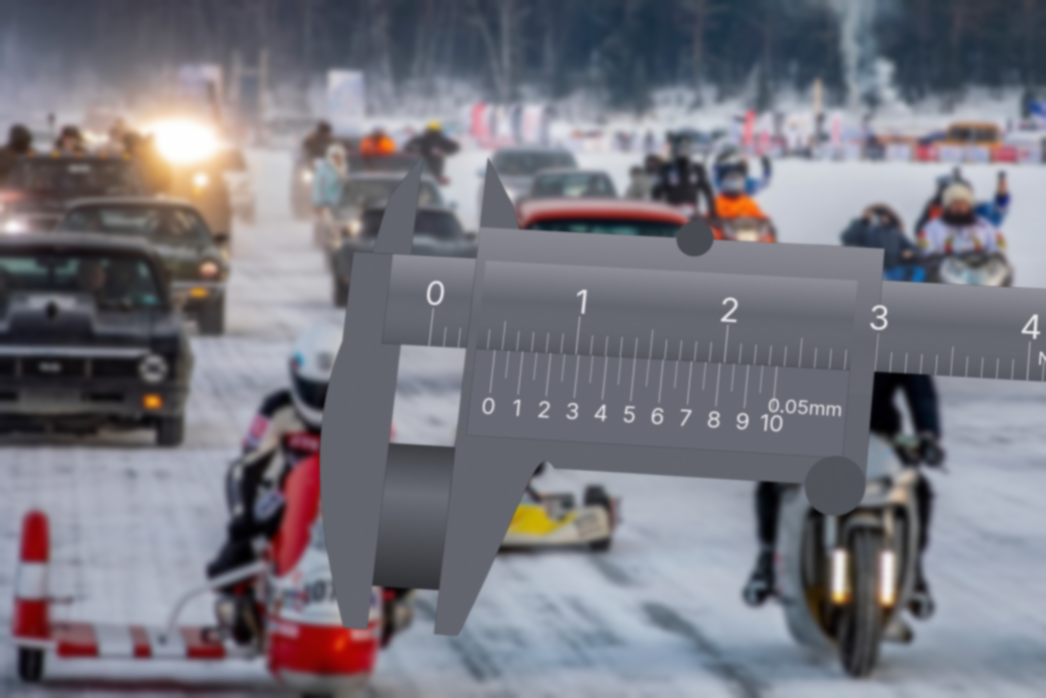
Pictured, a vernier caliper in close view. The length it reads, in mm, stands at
4.5 mm
